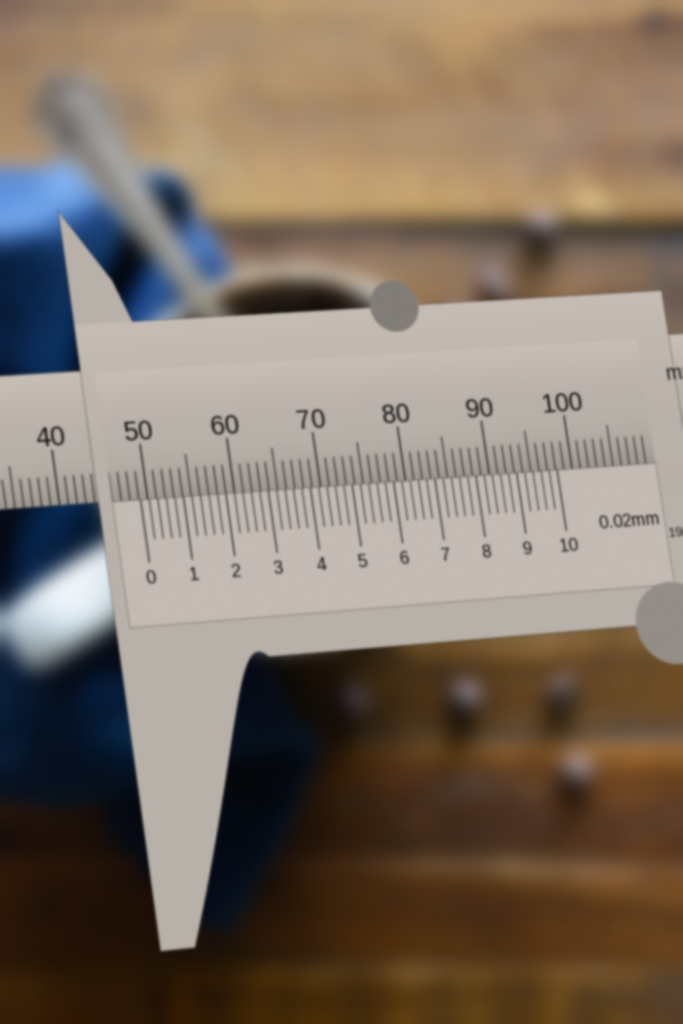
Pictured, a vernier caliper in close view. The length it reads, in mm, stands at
49.2 mm
